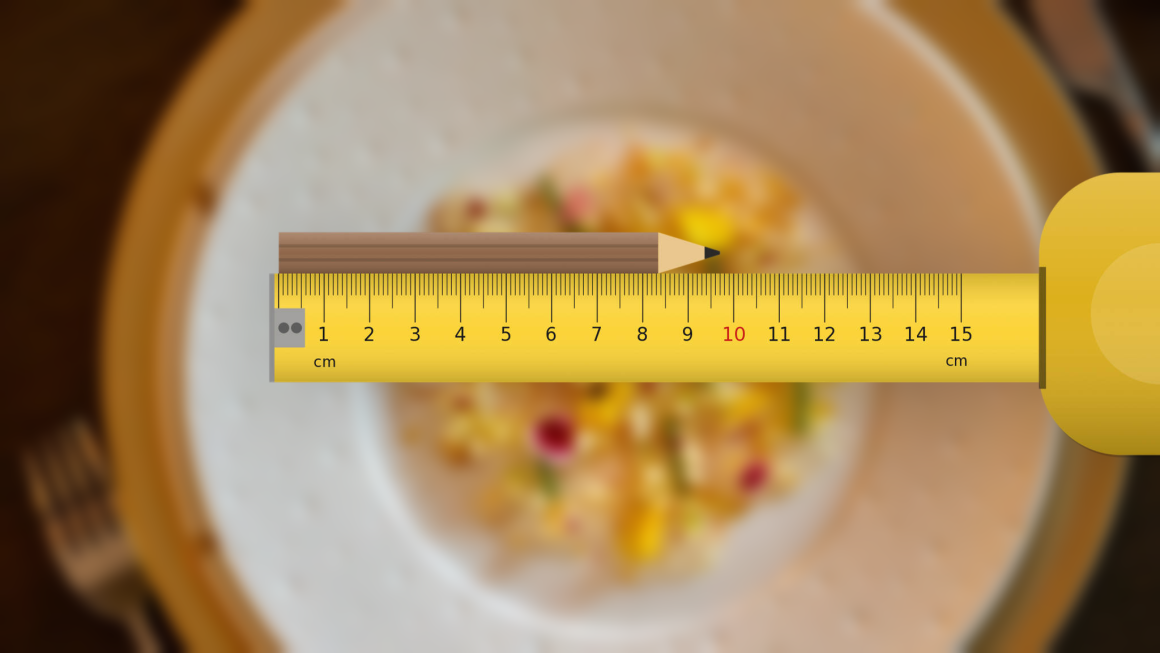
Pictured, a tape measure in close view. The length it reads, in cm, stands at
9.7 cm
